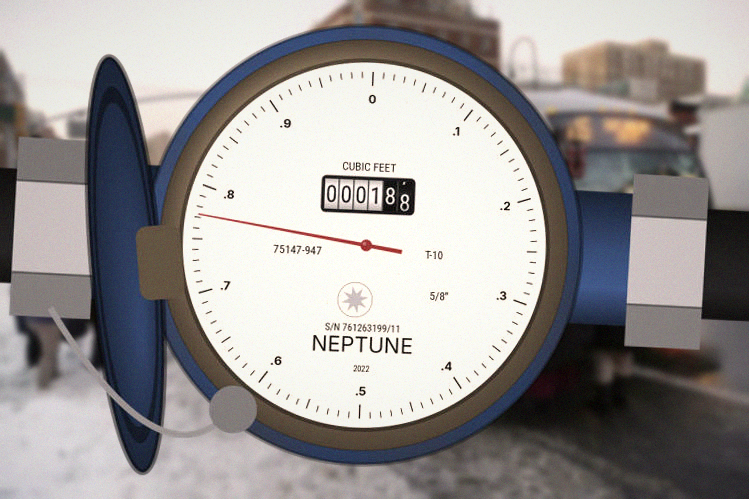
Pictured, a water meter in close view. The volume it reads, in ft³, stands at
187.77 ft³
